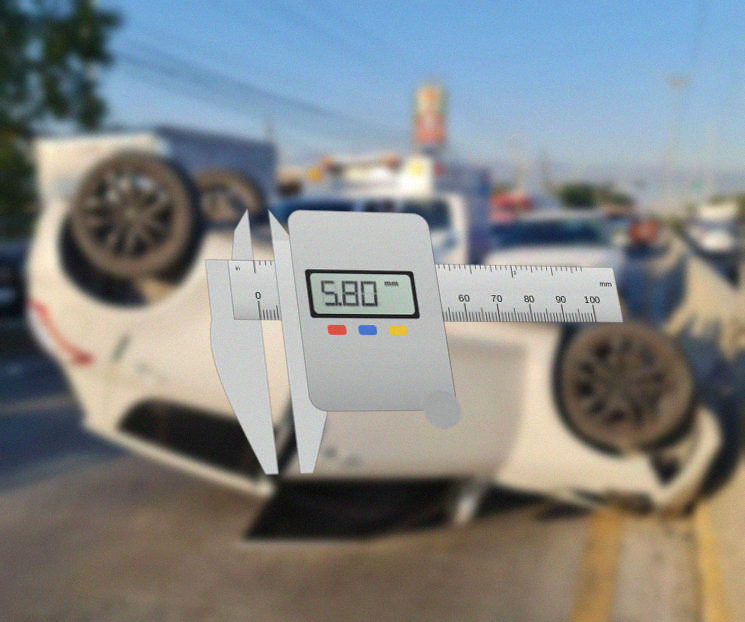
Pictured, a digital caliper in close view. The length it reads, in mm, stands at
5.80 mm
